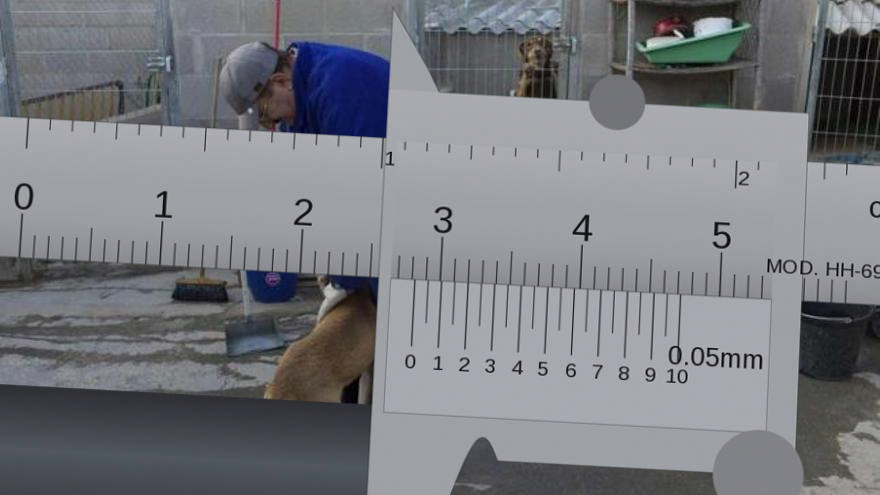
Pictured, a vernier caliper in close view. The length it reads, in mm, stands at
28.2 mm
